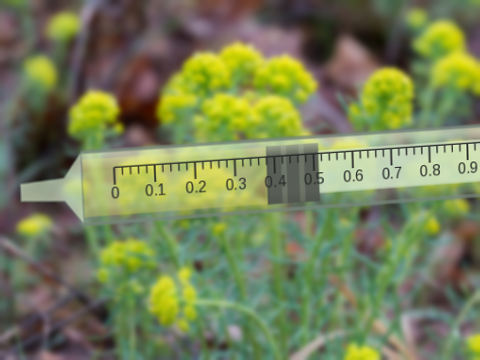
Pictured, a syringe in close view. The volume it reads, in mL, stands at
0.38 mL
